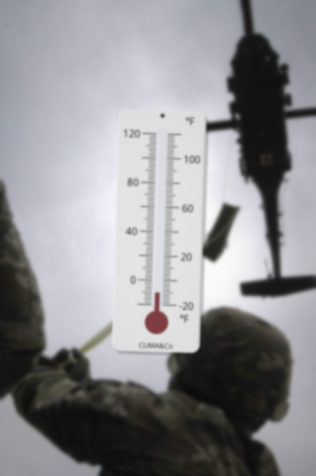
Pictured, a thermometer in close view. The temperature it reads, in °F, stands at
-10 °F
